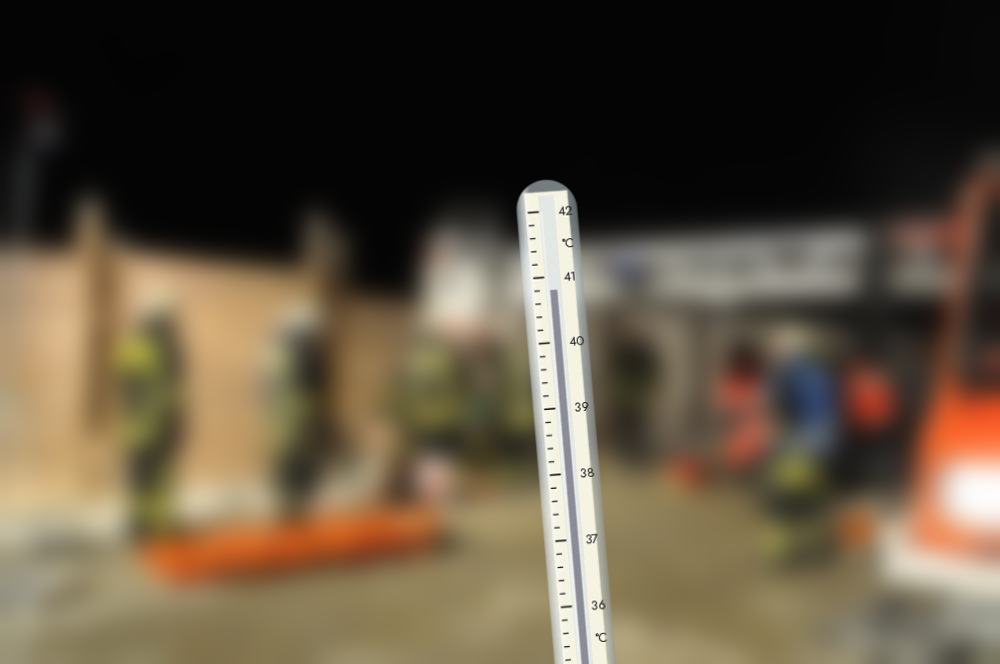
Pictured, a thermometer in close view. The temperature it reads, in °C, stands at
40.8 °C
